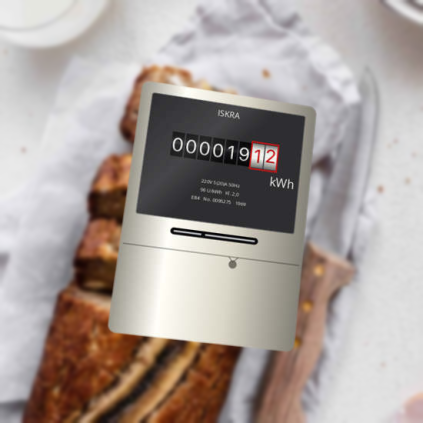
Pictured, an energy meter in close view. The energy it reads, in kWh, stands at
19.12 kWh
